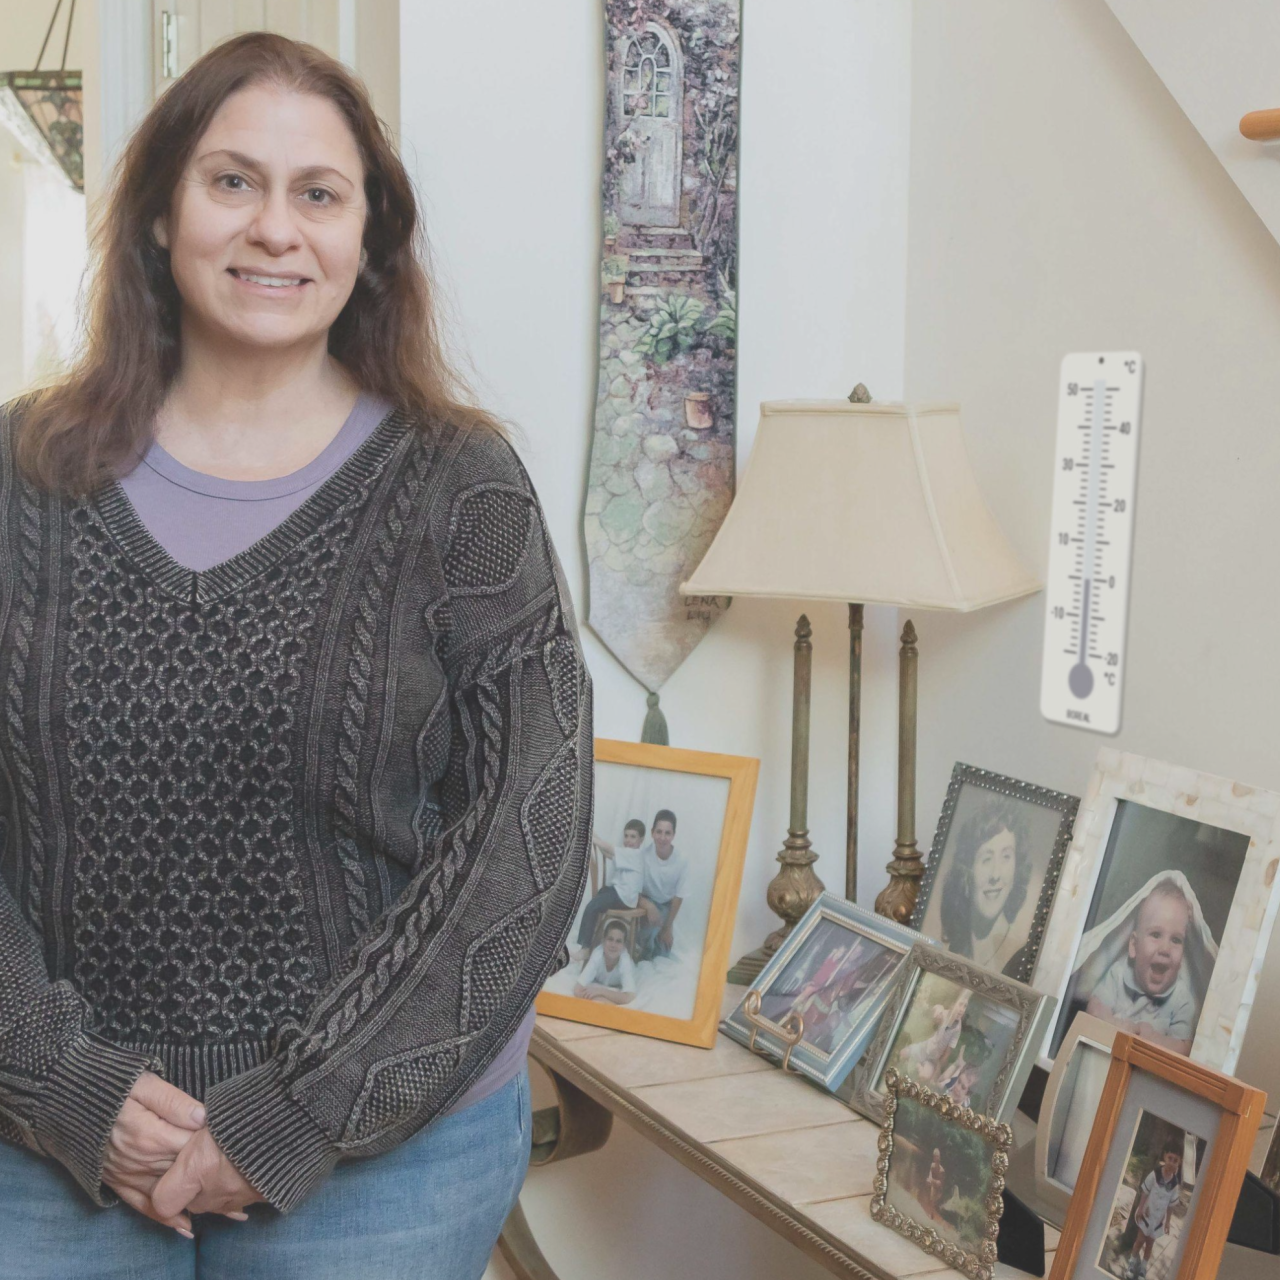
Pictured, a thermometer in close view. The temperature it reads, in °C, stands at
0 °C
